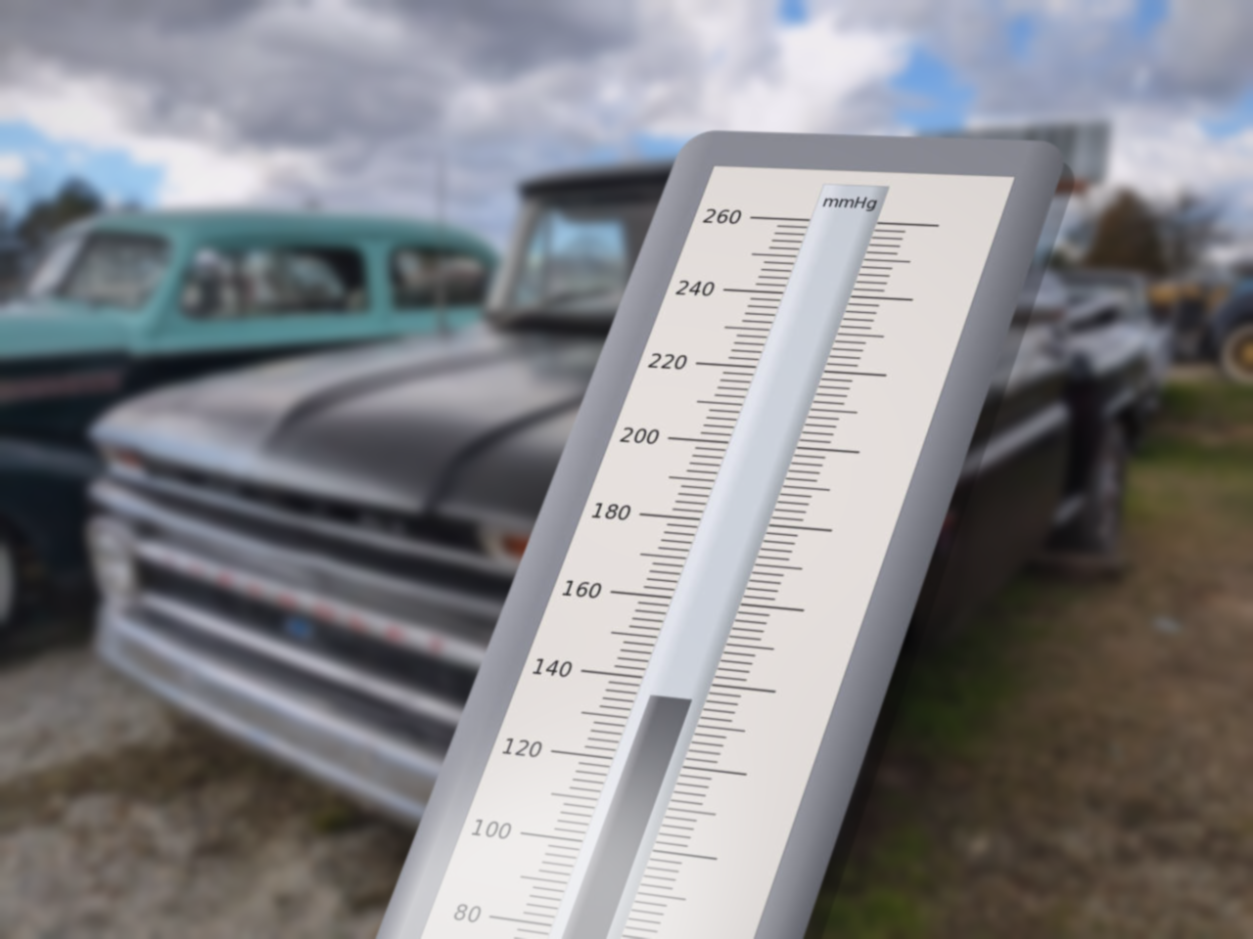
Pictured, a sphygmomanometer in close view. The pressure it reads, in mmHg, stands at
136 mmHg
